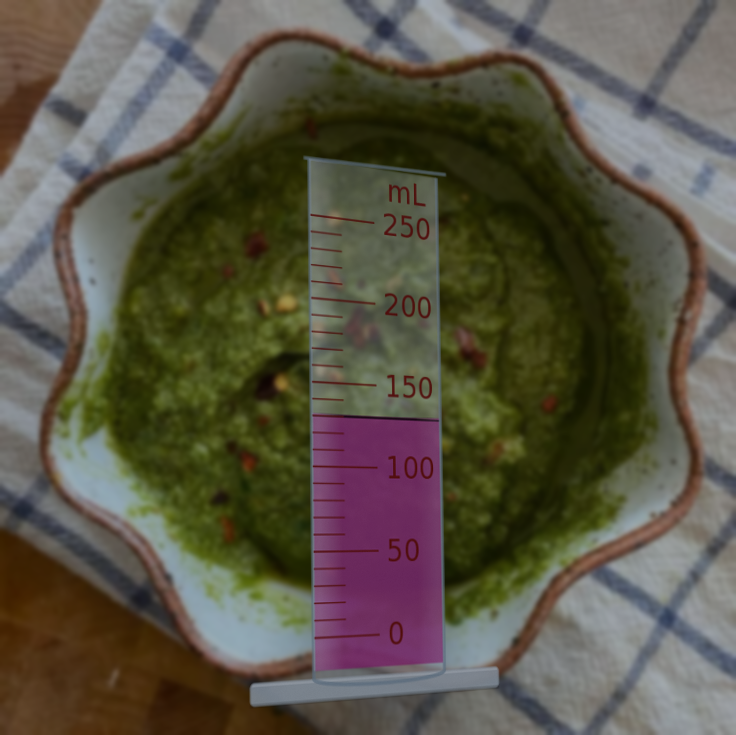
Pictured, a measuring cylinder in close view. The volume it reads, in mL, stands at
130 mL
